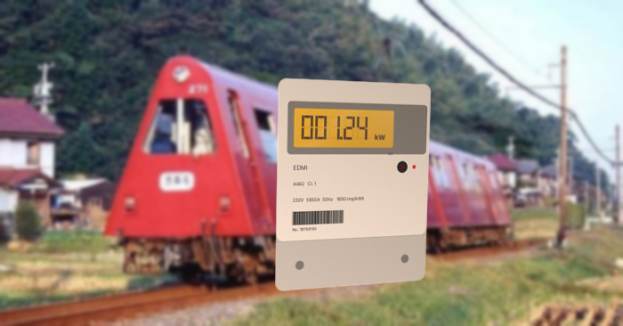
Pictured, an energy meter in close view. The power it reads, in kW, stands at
1.24 kW
